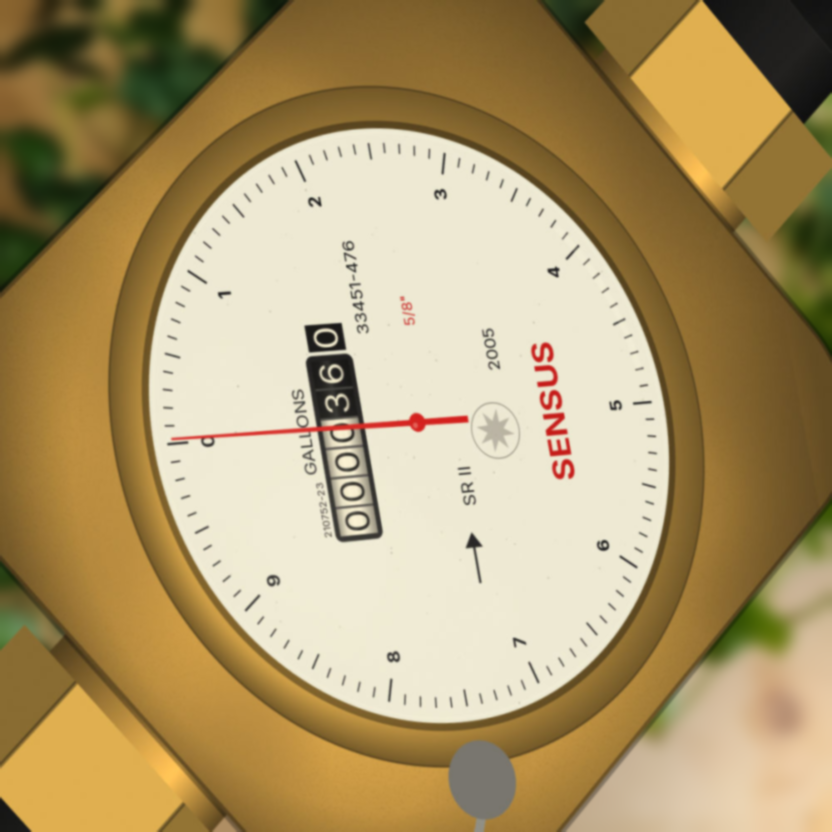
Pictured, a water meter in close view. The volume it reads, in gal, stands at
360.0 gal
